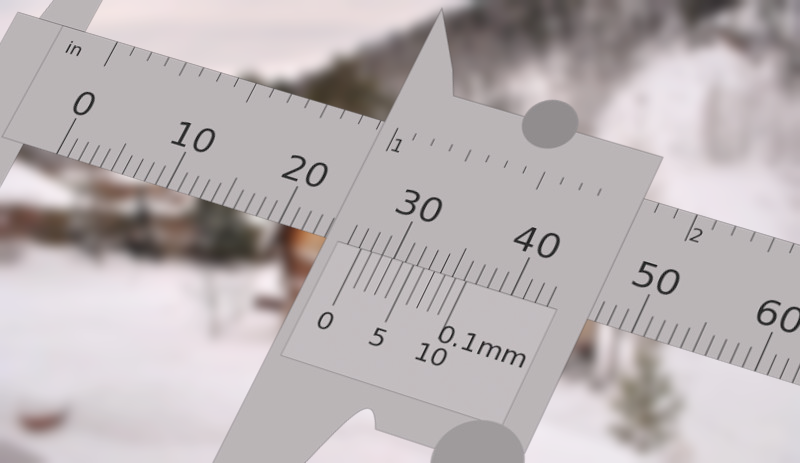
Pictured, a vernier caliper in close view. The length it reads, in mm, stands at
27.2 mm
